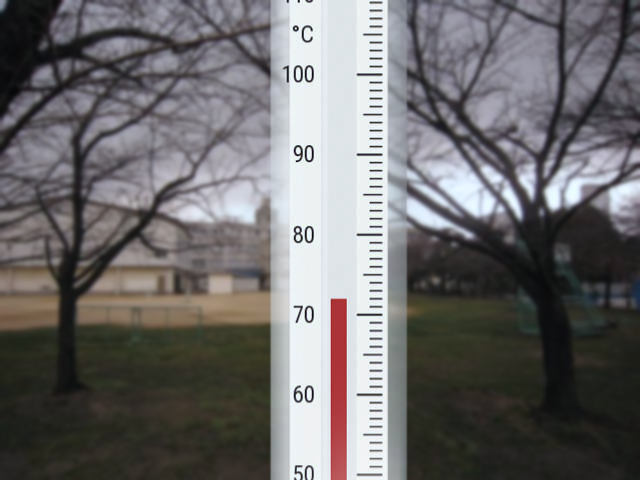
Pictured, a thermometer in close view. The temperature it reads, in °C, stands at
72 °C
